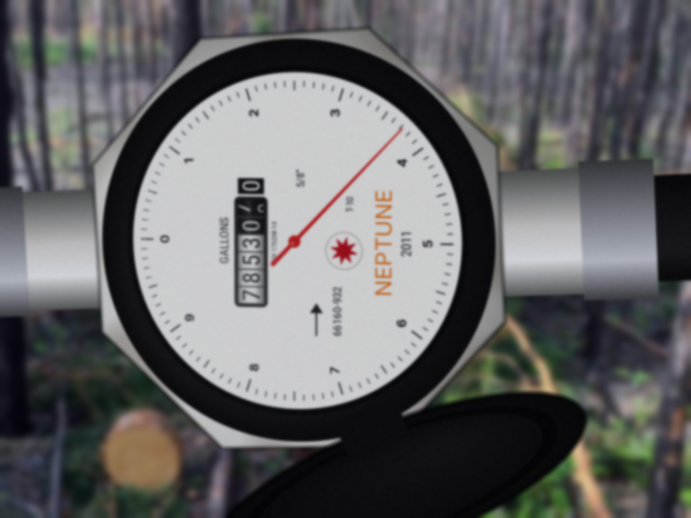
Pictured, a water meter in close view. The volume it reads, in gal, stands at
7853073.7 gal
